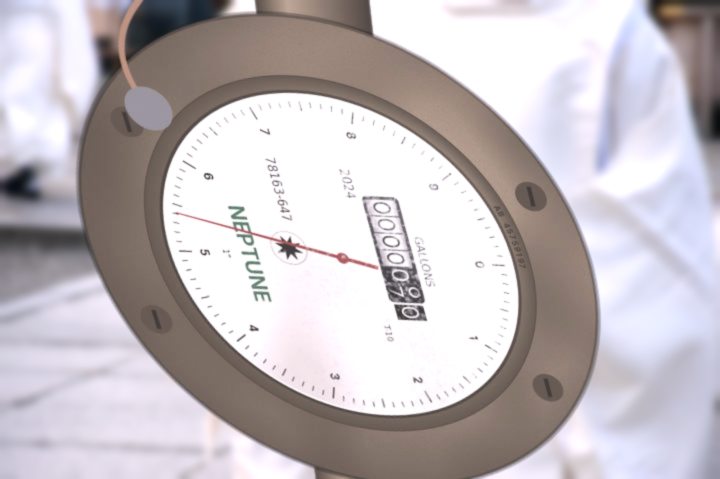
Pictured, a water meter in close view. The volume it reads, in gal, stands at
65.4 gal
